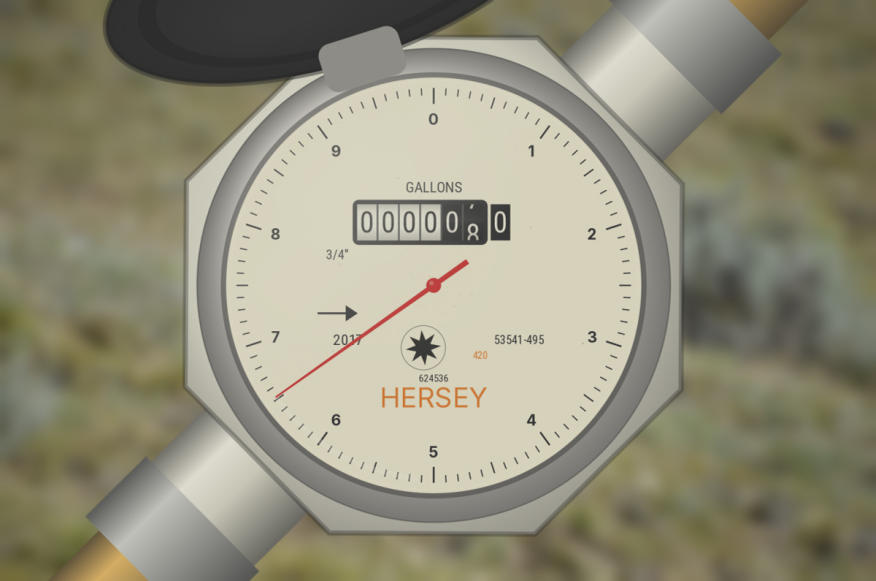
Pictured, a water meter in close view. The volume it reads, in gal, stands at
76.5 gal
